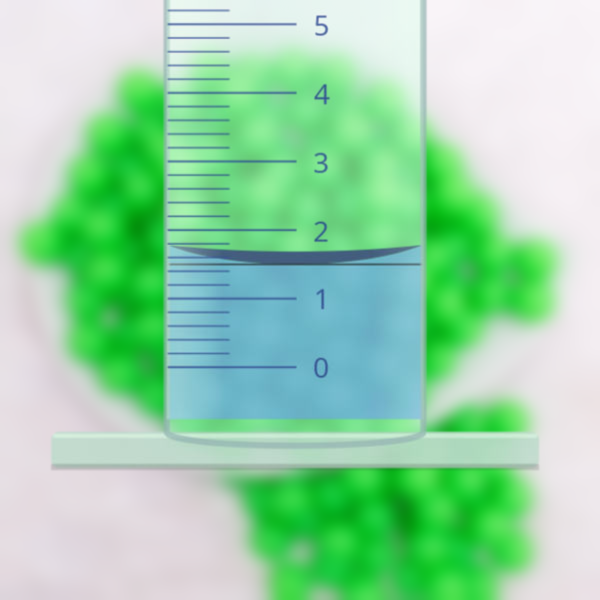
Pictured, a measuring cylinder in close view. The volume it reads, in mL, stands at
1.5 mL
